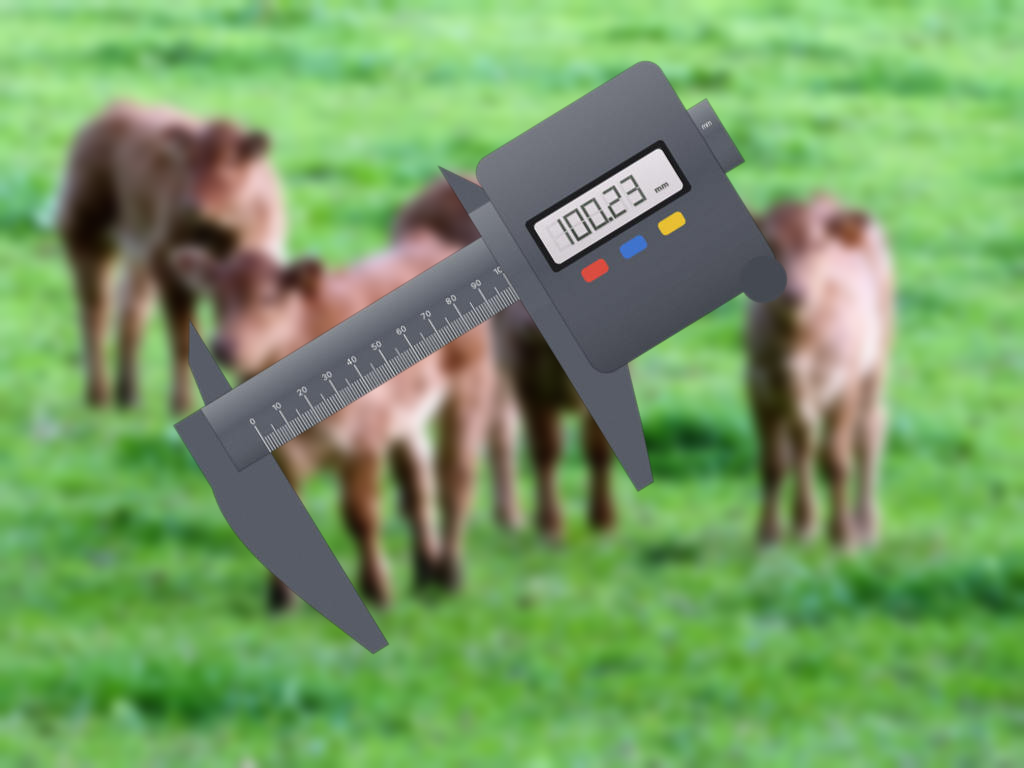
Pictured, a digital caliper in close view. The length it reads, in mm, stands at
100.23 mm
